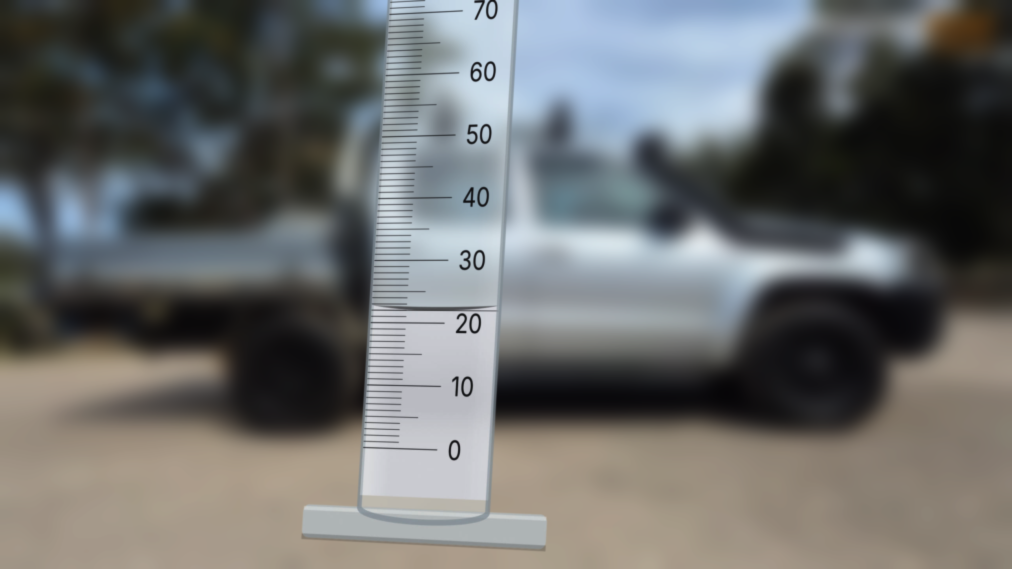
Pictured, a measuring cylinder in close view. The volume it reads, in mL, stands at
22 mL
